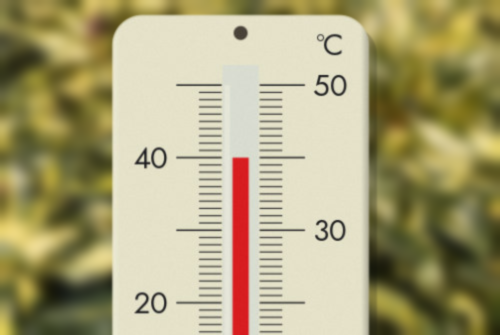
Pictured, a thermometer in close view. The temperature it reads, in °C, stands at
40 °C
